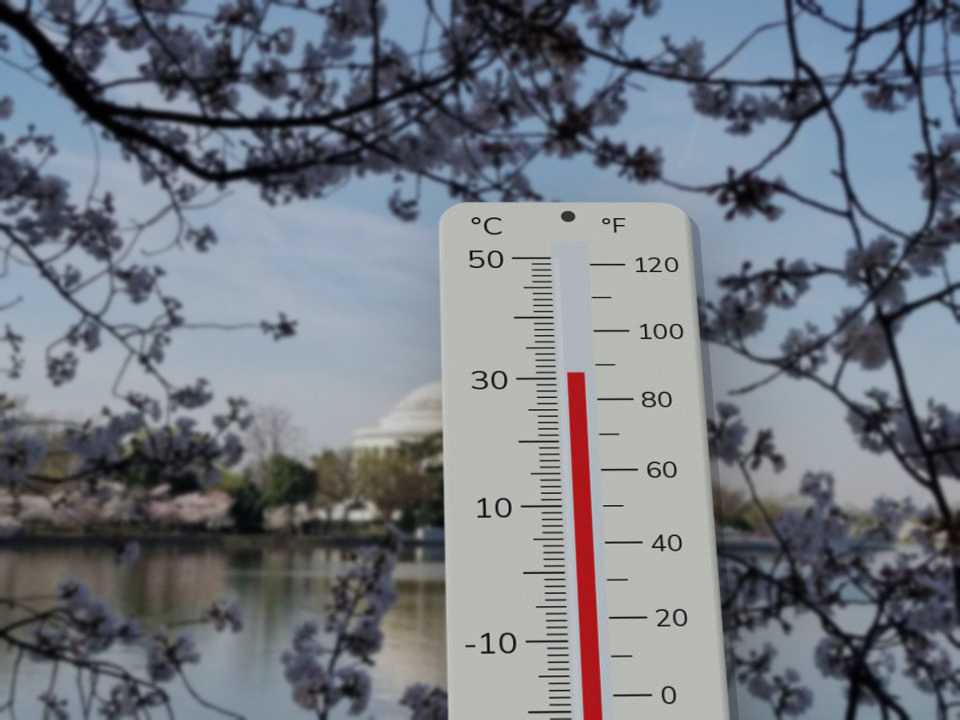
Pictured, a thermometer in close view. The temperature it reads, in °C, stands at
31 °C
